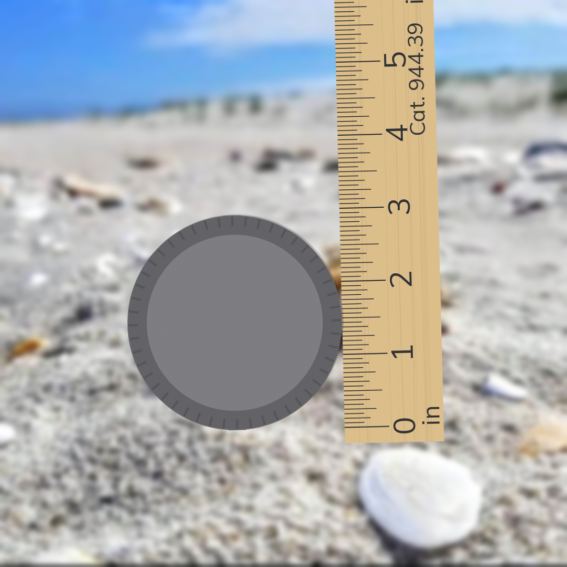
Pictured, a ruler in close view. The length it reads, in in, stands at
2.9375 in
